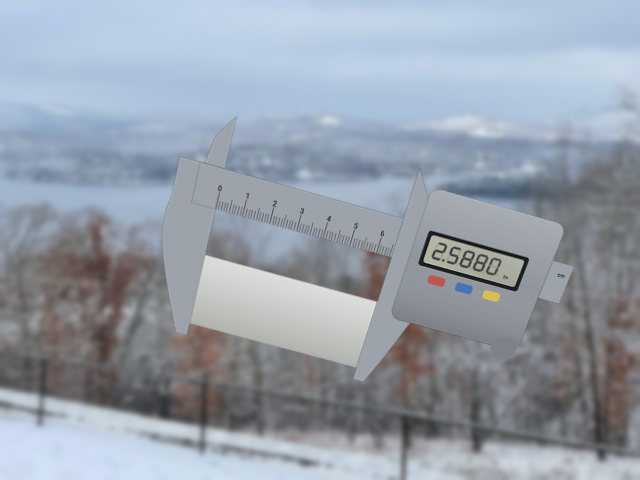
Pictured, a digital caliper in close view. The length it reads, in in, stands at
2.5880 in
